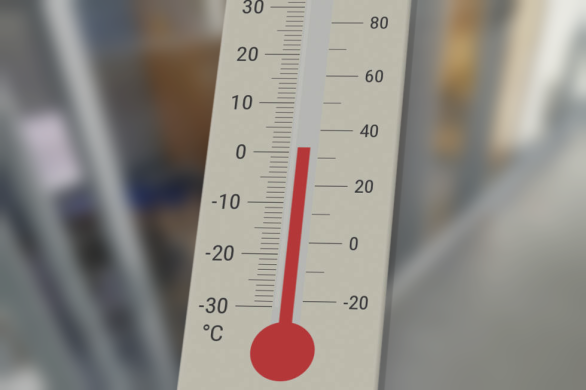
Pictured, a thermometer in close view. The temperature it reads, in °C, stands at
1 °C
